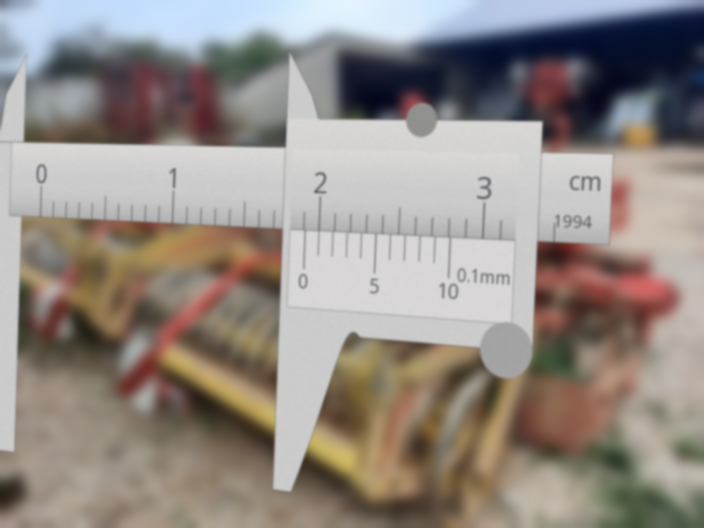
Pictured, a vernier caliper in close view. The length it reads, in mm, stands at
19.1 mm
